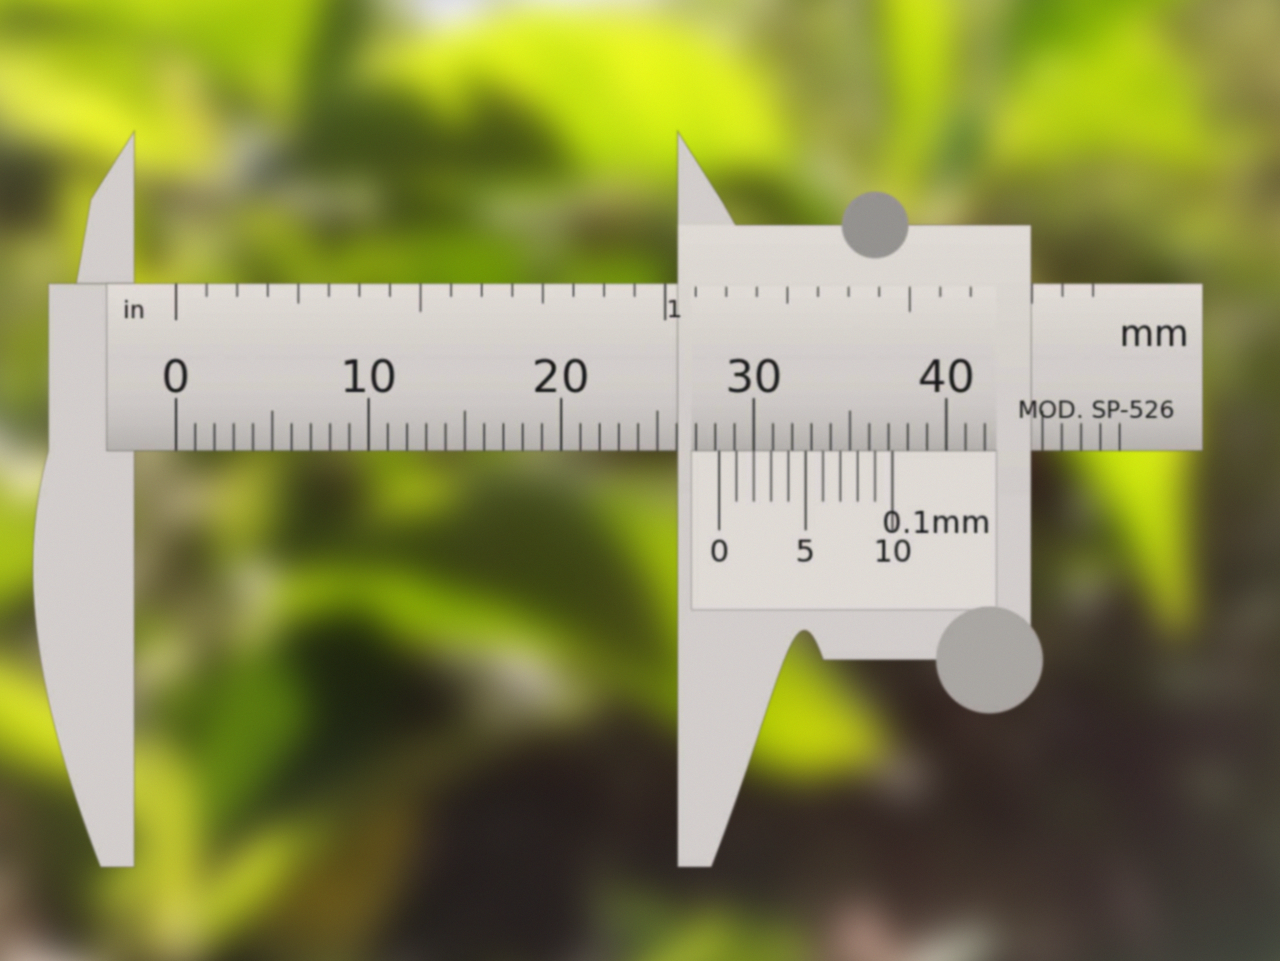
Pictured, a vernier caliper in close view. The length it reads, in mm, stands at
28.2 mm
